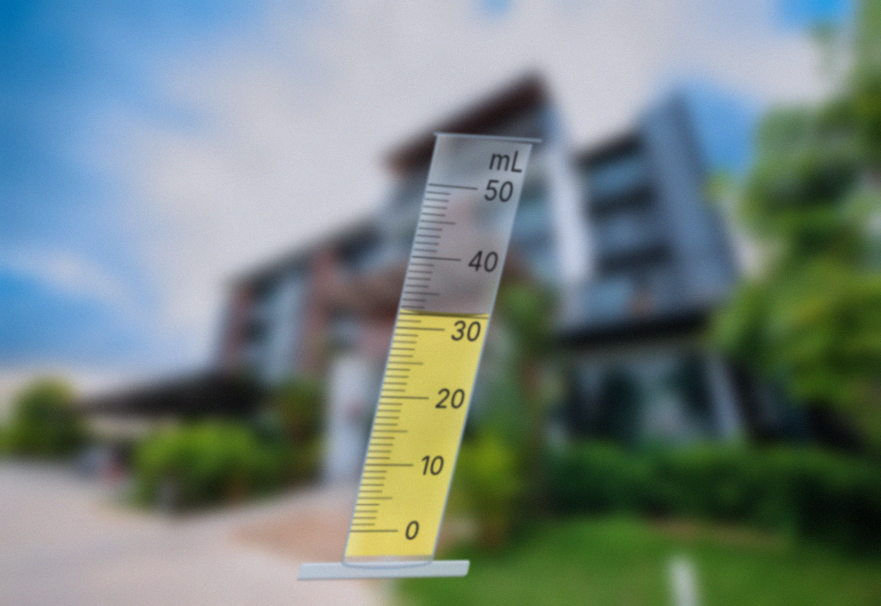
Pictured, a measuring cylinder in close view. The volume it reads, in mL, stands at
32 mL
